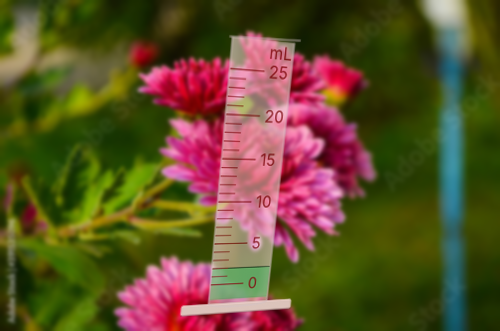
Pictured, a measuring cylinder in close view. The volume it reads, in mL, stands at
2 mL
